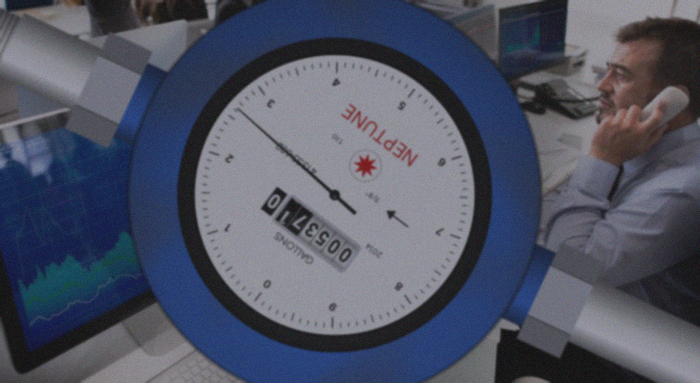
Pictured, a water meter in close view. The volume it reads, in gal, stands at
53712.6 gal
